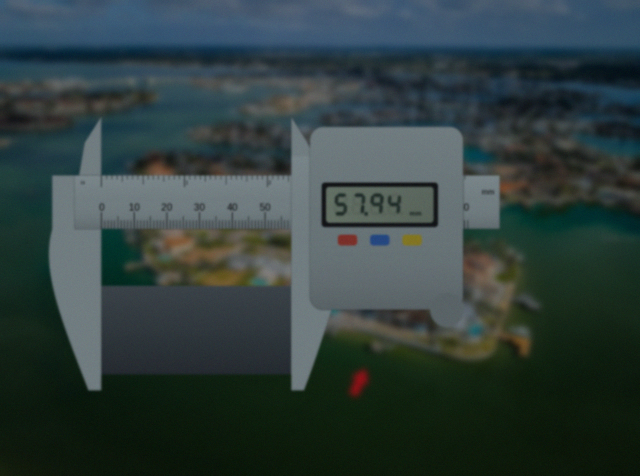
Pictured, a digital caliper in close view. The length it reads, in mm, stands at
57.94 mm
